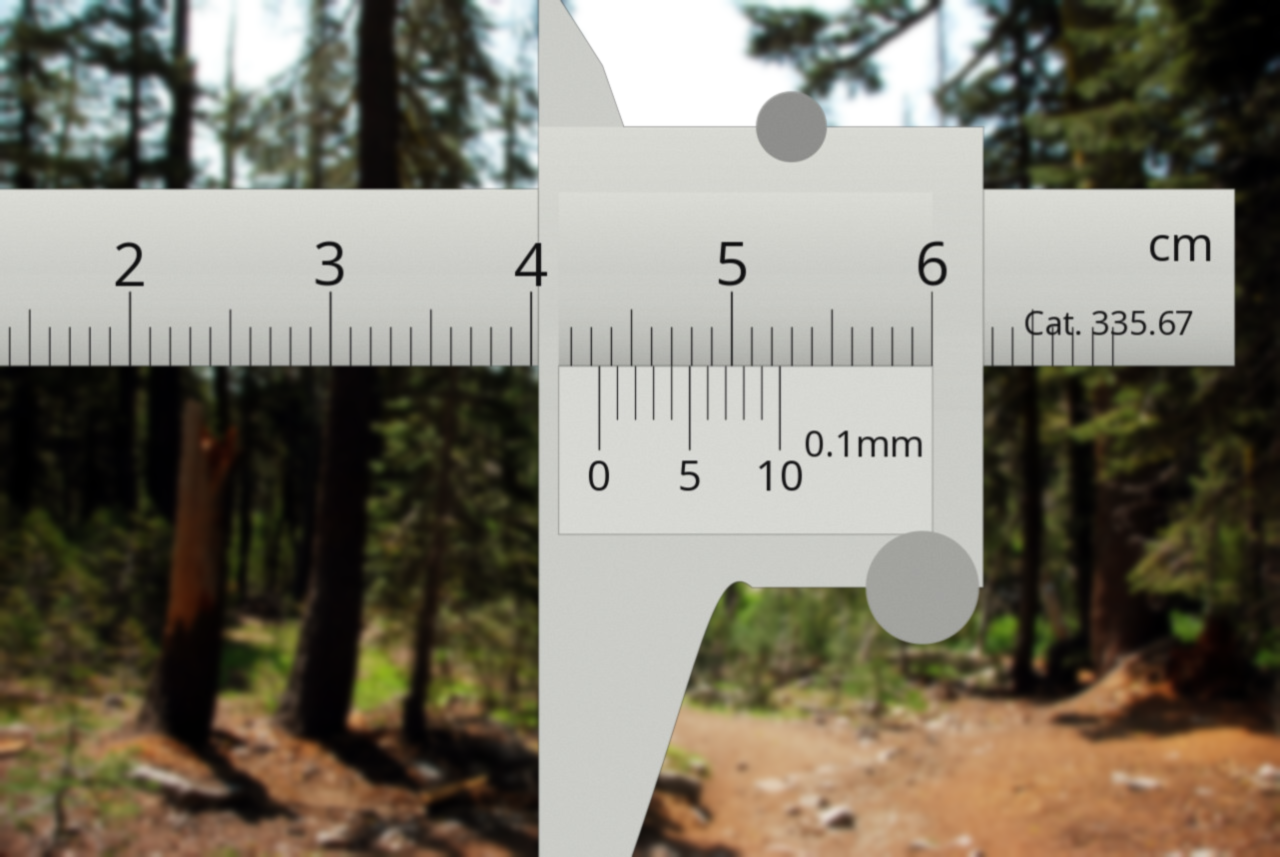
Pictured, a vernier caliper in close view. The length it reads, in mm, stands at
43.4 mm
